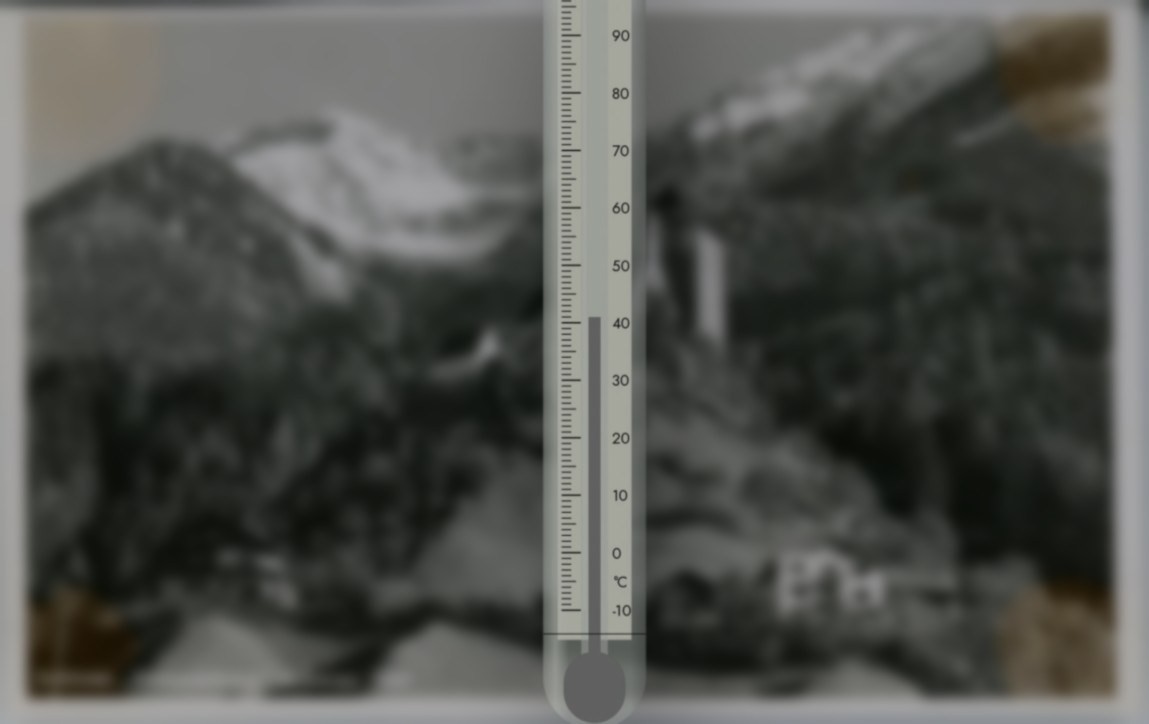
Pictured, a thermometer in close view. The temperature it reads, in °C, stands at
41 °C
